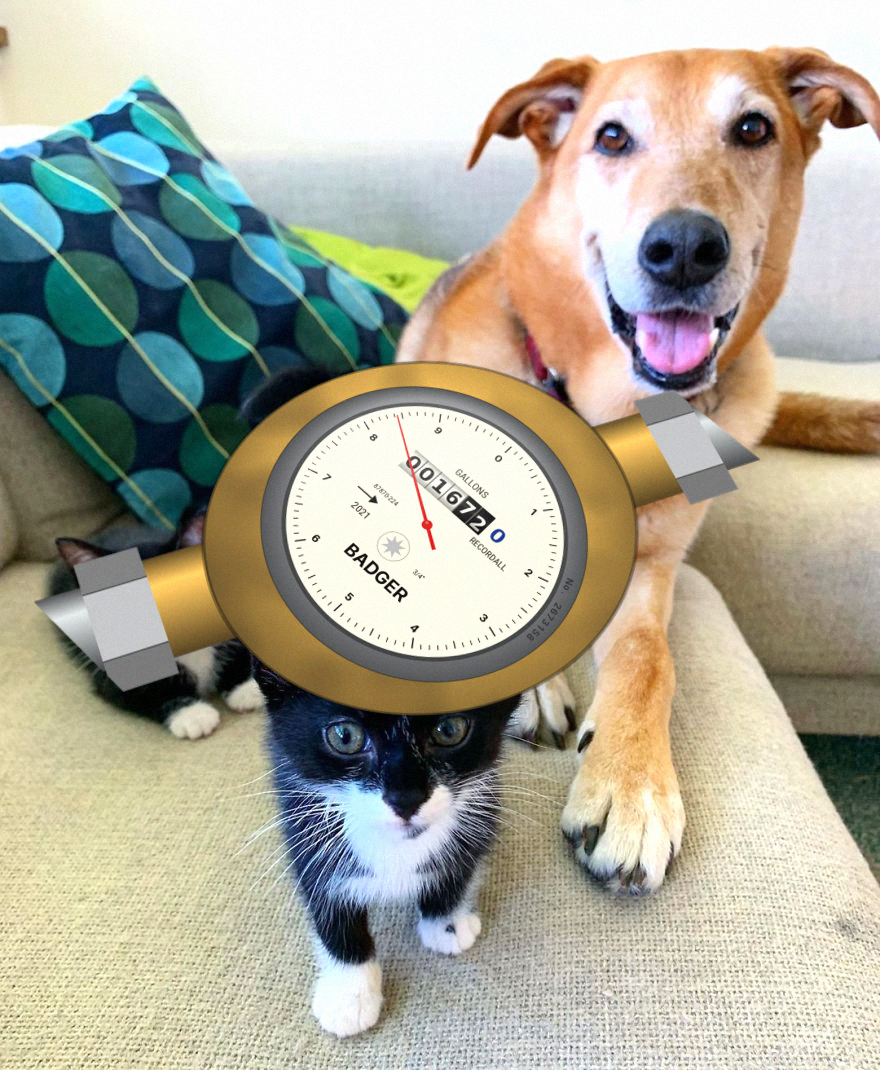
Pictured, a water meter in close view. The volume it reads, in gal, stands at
16718.4 gal
